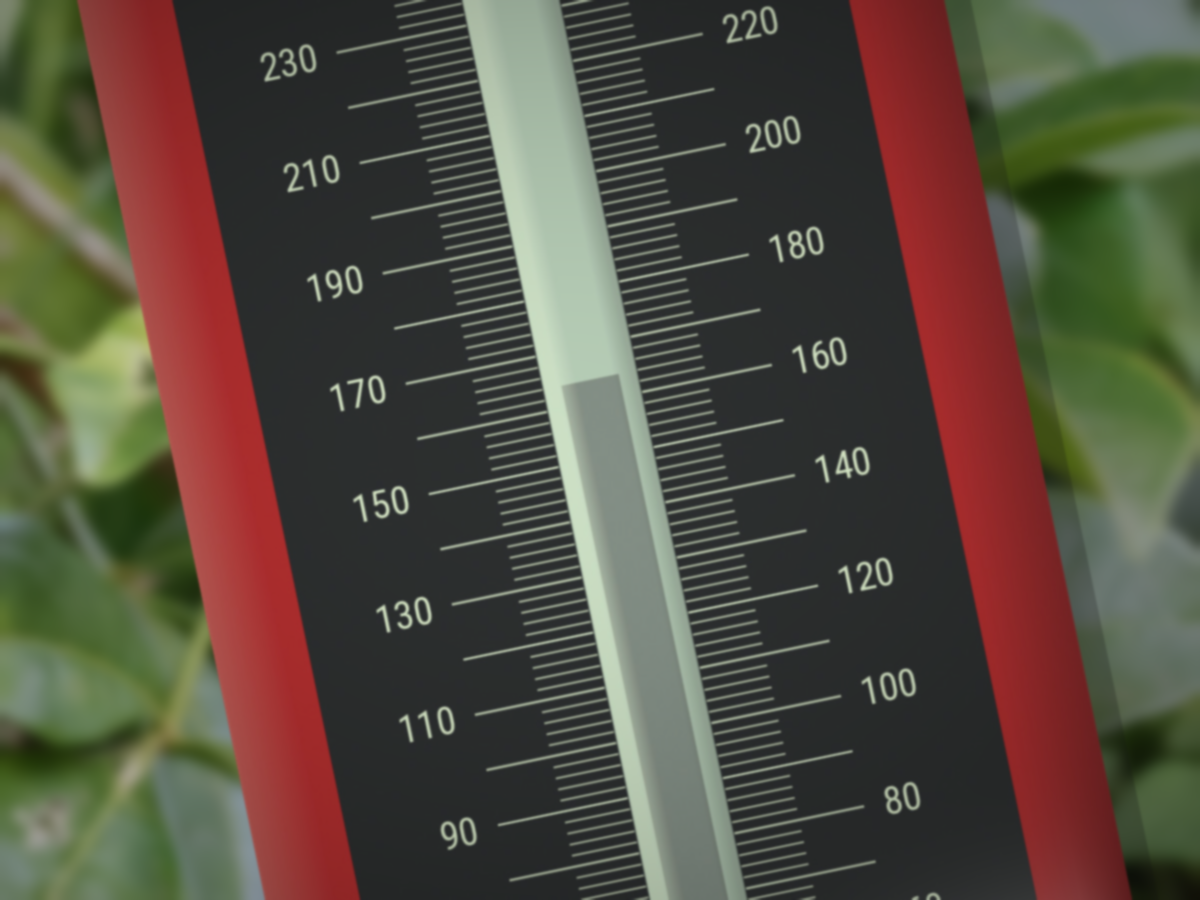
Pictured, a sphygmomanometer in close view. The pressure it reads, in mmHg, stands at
164 mmHg
